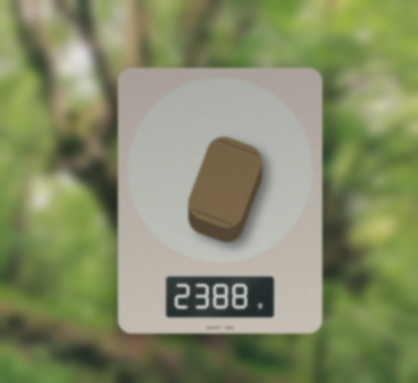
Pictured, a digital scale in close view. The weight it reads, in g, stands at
2388 g
